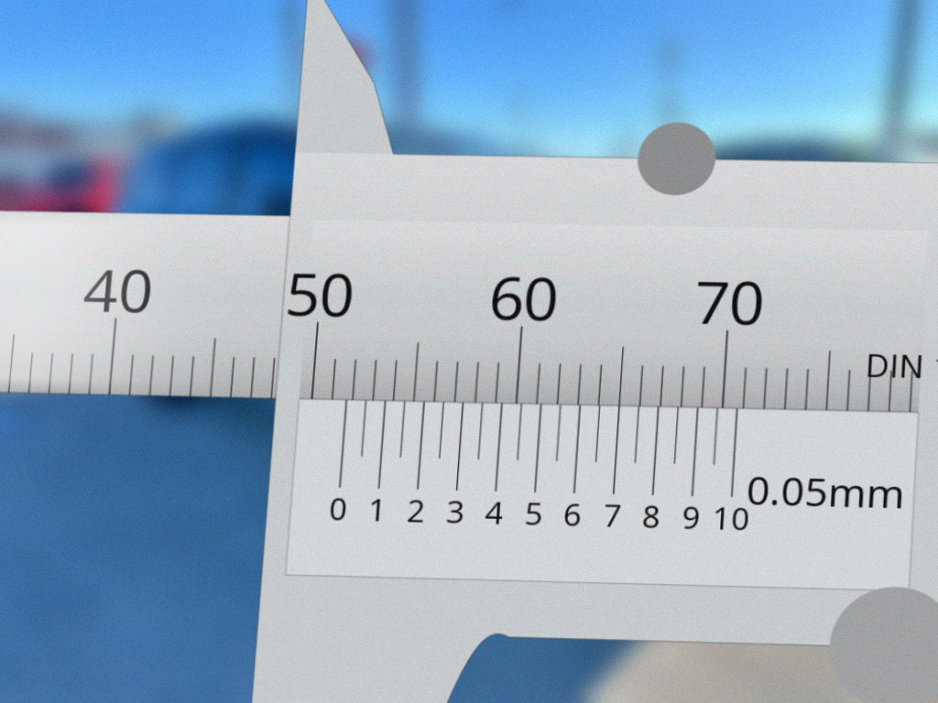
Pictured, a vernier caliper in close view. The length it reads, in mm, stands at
51.7 mm
